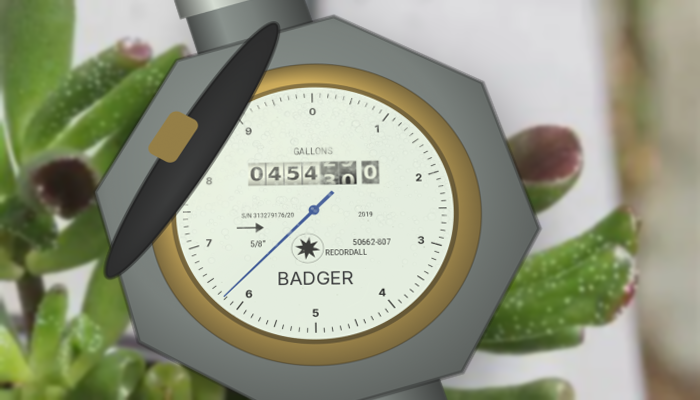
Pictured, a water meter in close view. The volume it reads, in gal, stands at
454296.2 gal
